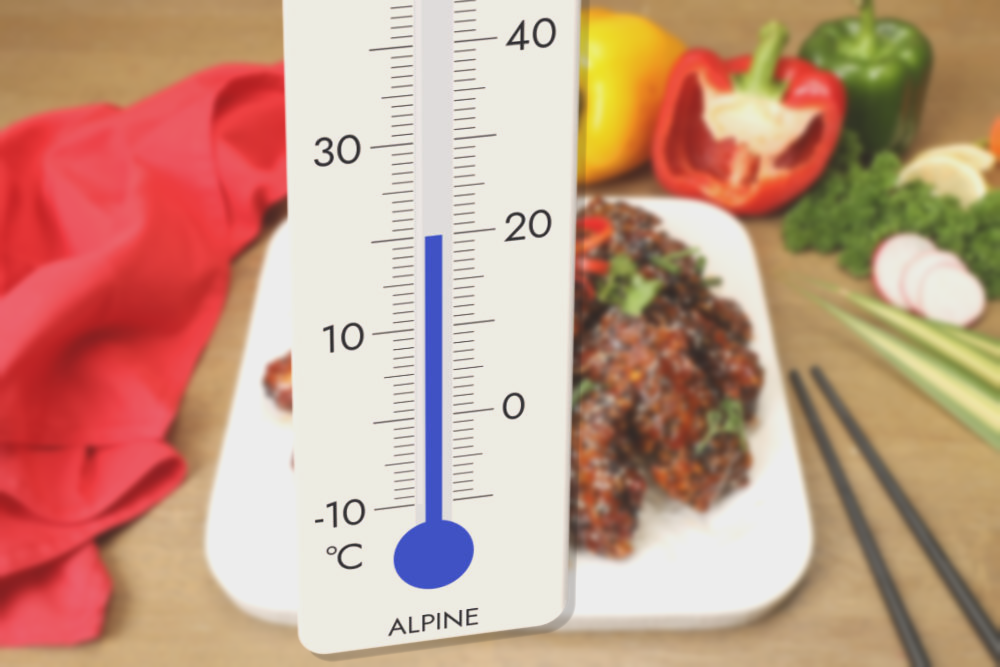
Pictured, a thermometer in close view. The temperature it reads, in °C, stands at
20 °C
